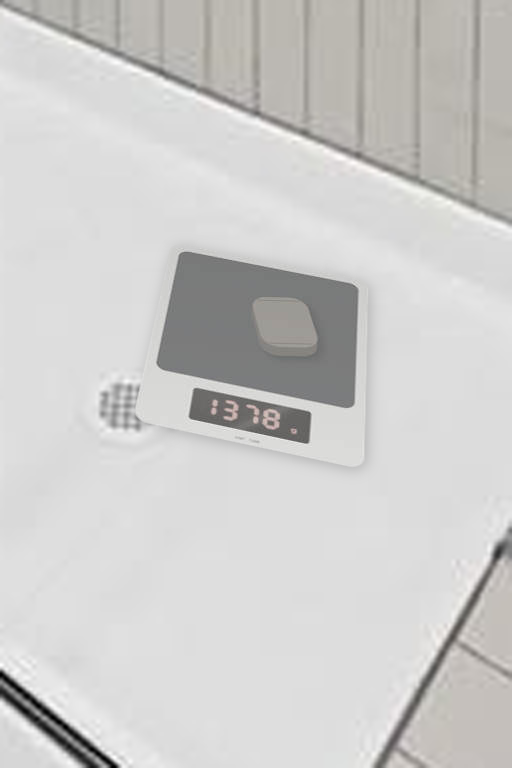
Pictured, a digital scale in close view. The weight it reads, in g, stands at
1378 g
